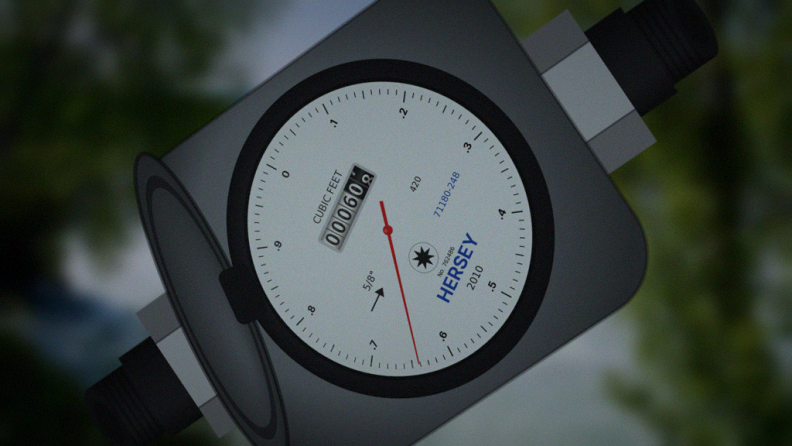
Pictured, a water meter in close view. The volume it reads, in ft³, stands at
607.64 ft³
